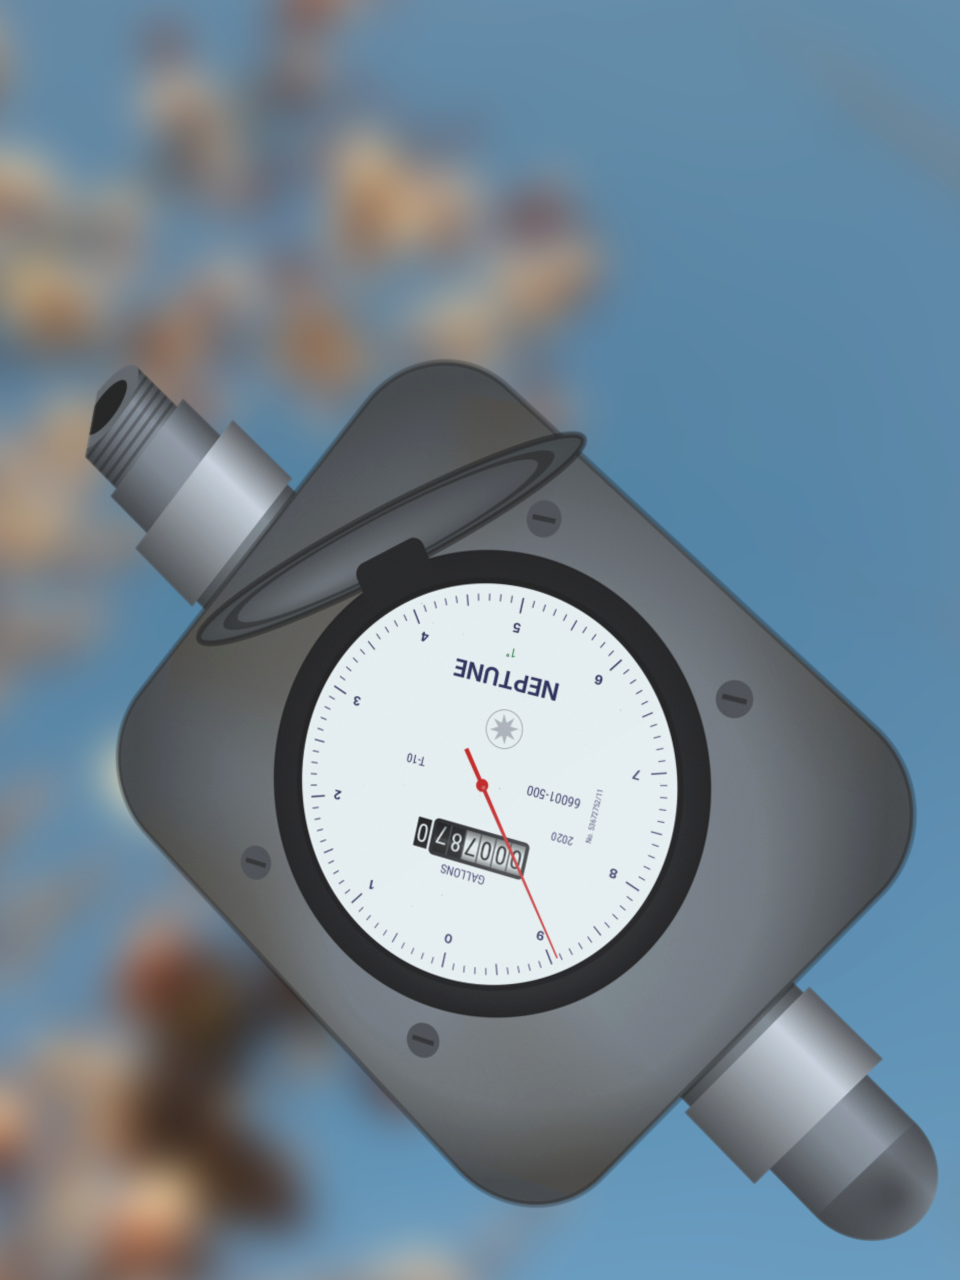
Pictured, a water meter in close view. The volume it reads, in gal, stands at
7868.9 gal
